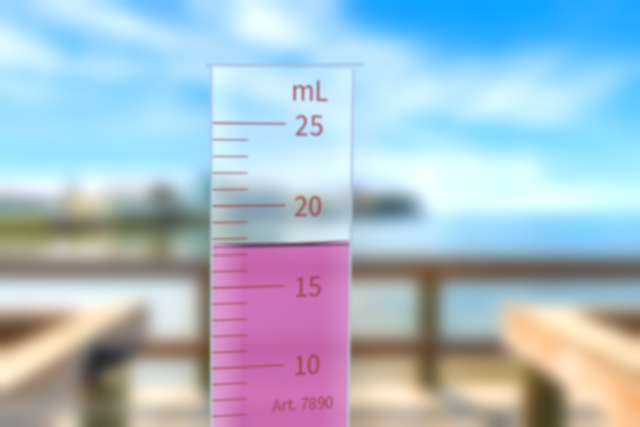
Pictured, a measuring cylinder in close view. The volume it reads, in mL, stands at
17.5 mL
